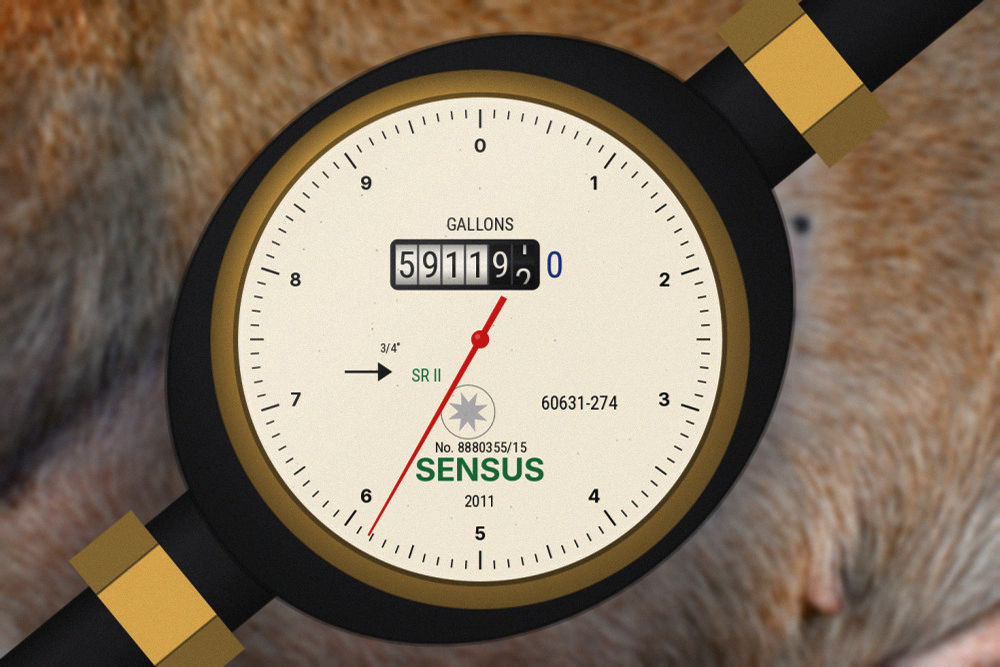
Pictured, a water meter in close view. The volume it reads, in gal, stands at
5911915.8 gal
